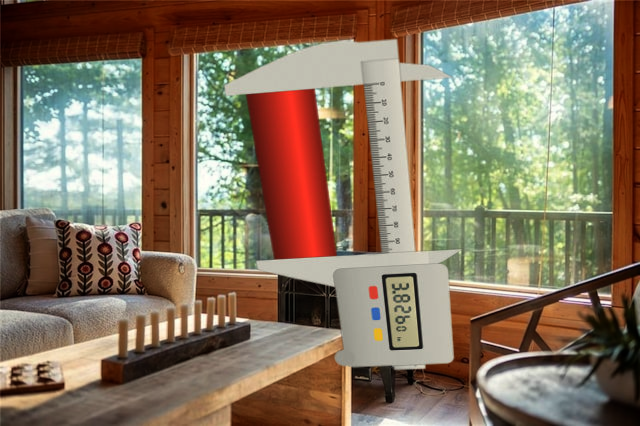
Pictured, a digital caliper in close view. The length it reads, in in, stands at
3.8260 in
